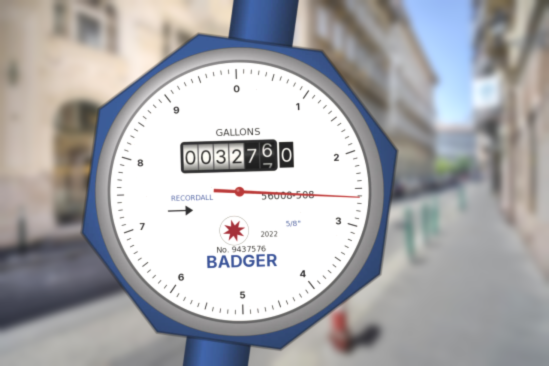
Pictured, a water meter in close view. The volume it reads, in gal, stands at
32762.6 gal
